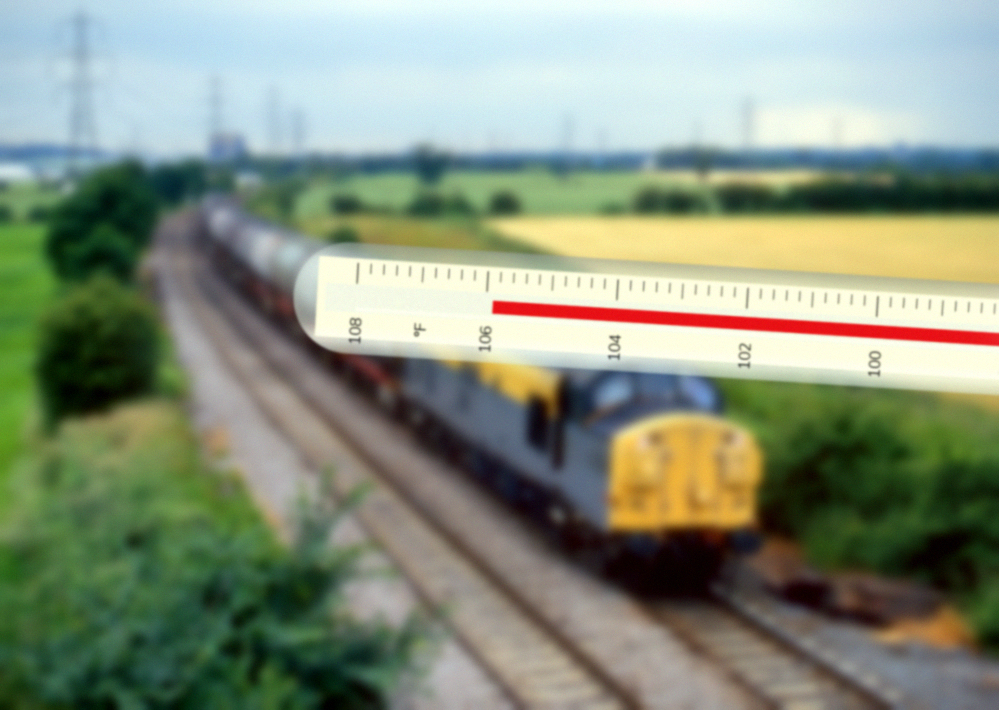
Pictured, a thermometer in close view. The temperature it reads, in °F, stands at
105.9 °F
